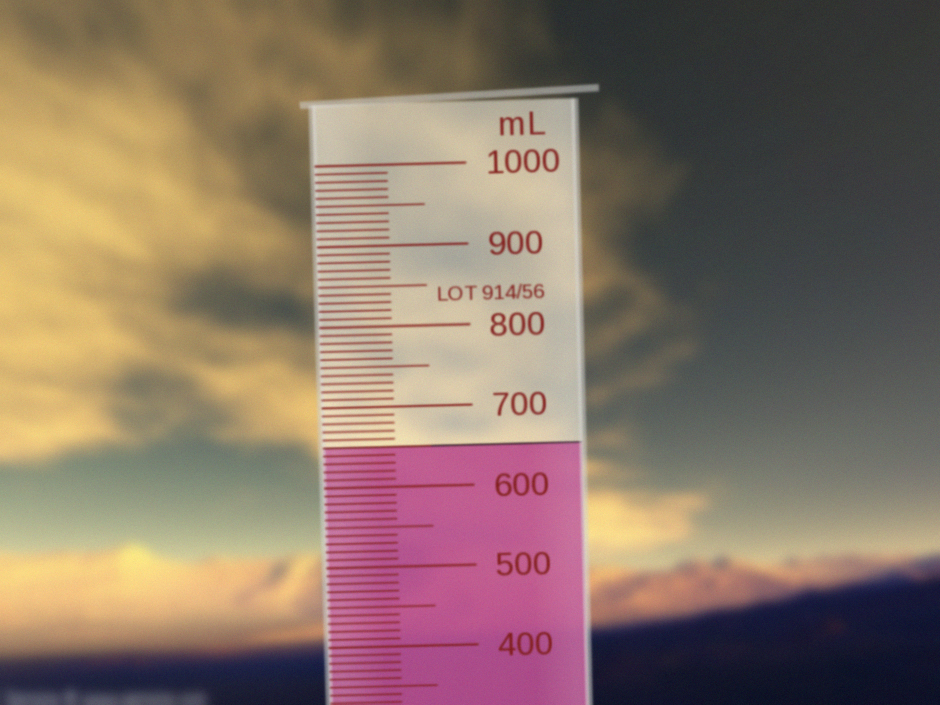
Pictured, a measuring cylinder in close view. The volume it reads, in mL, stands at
650 mL
